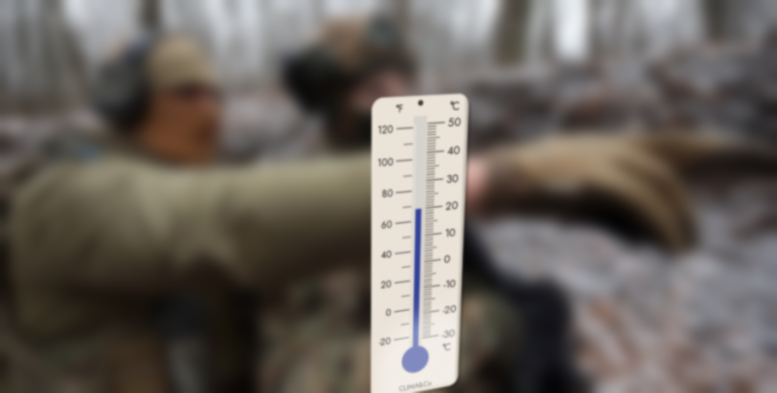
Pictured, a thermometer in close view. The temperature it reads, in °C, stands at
20 °C
